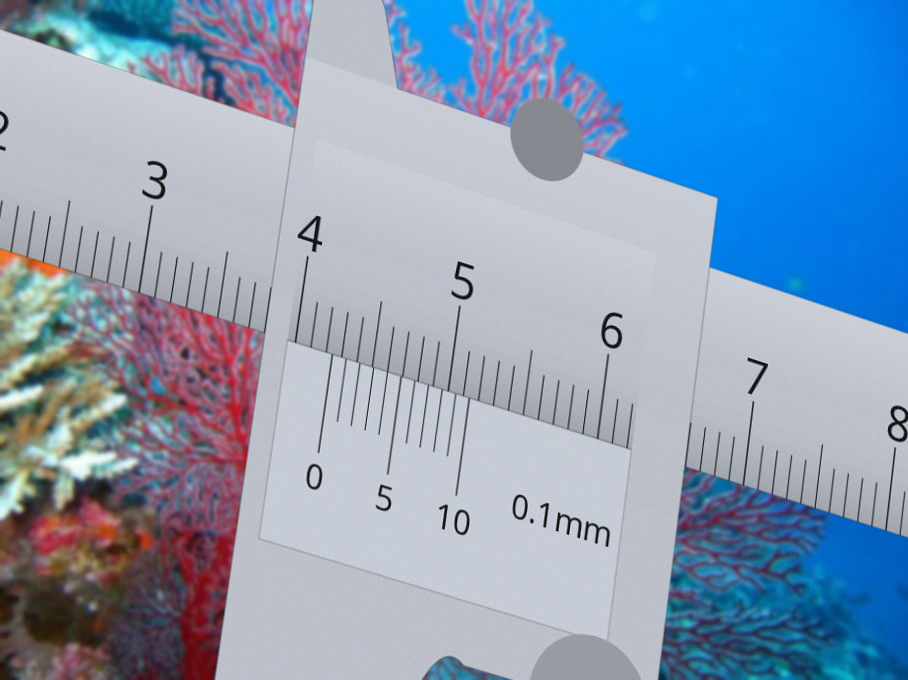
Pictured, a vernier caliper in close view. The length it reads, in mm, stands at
42.4 mm
